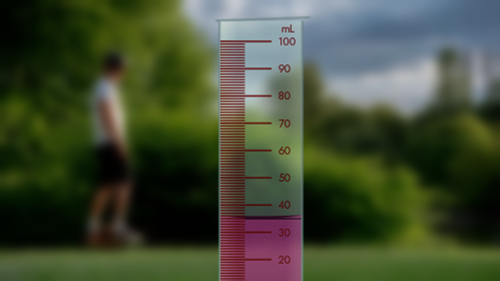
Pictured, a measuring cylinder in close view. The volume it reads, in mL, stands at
35 mL
